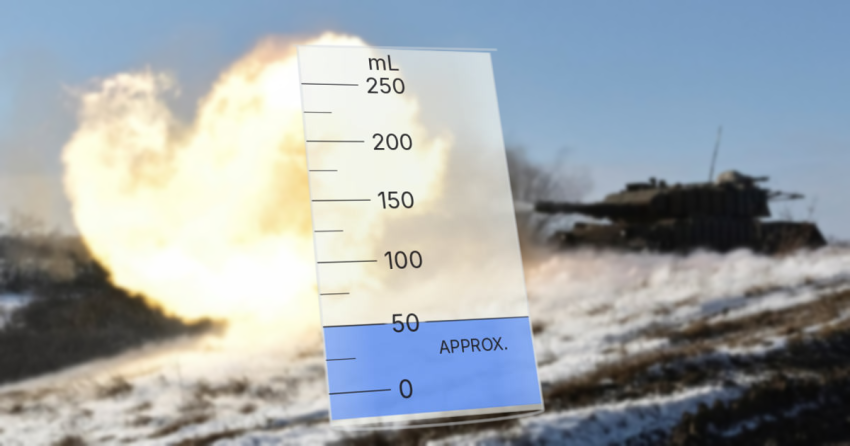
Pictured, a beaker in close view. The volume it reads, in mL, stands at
50 mL
